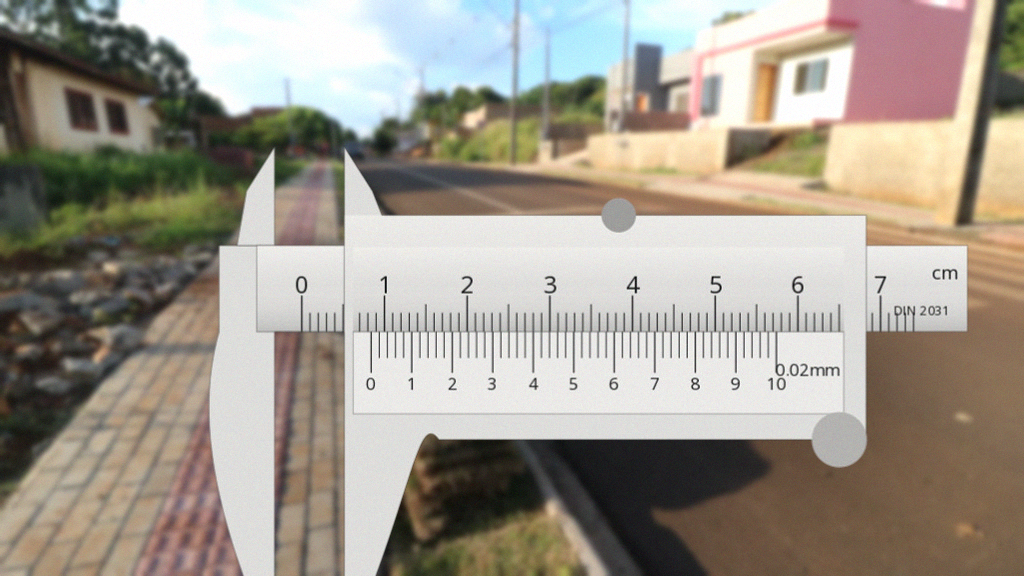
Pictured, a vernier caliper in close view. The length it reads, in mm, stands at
8.4 mm
